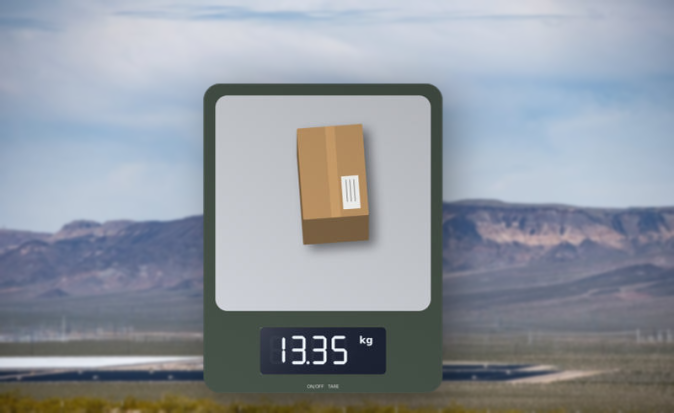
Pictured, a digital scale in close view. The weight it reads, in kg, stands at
13.35 kg
